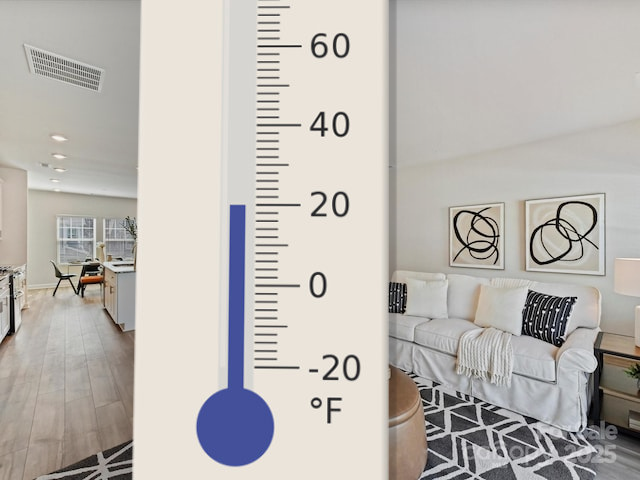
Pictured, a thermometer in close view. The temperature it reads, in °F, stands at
20 °F
